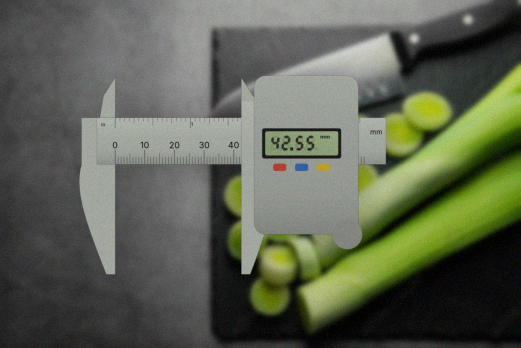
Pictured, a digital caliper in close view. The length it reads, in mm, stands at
42.55 mm
